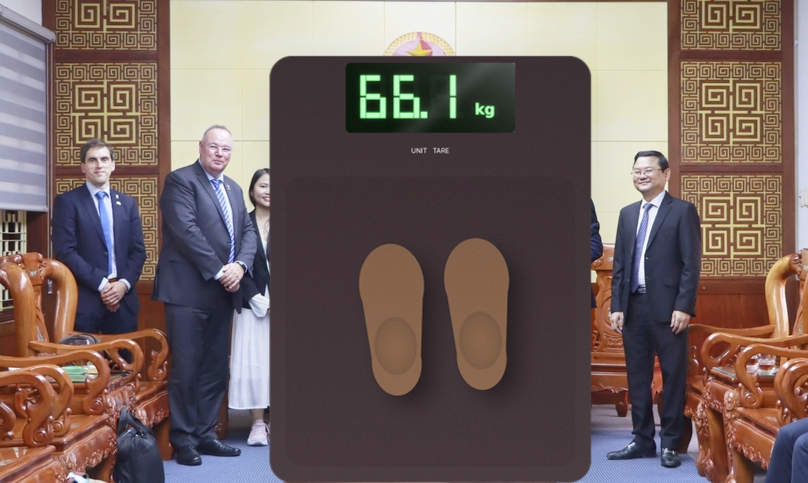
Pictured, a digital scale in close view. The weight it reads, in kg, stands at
66.1 kg
